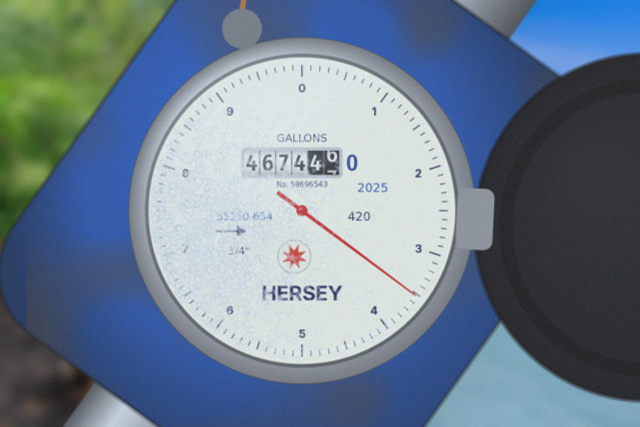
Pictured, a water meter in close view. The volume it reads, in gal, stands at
4674463.5 gal
